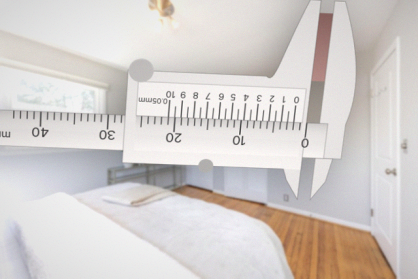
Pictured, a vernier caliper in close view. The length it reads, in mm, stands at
2.0 mm
